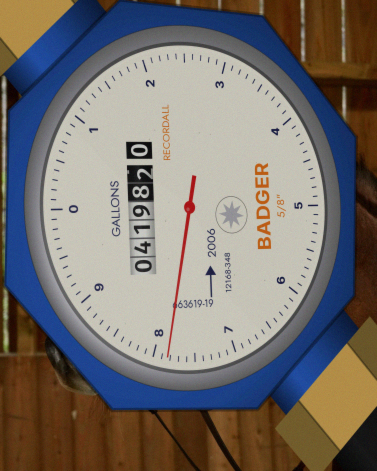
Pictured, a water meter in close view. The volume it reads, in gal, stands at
419817.8 gal
